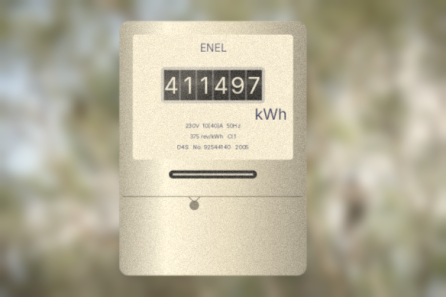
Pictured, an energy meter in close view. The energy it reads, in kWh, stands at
411497 kWh
